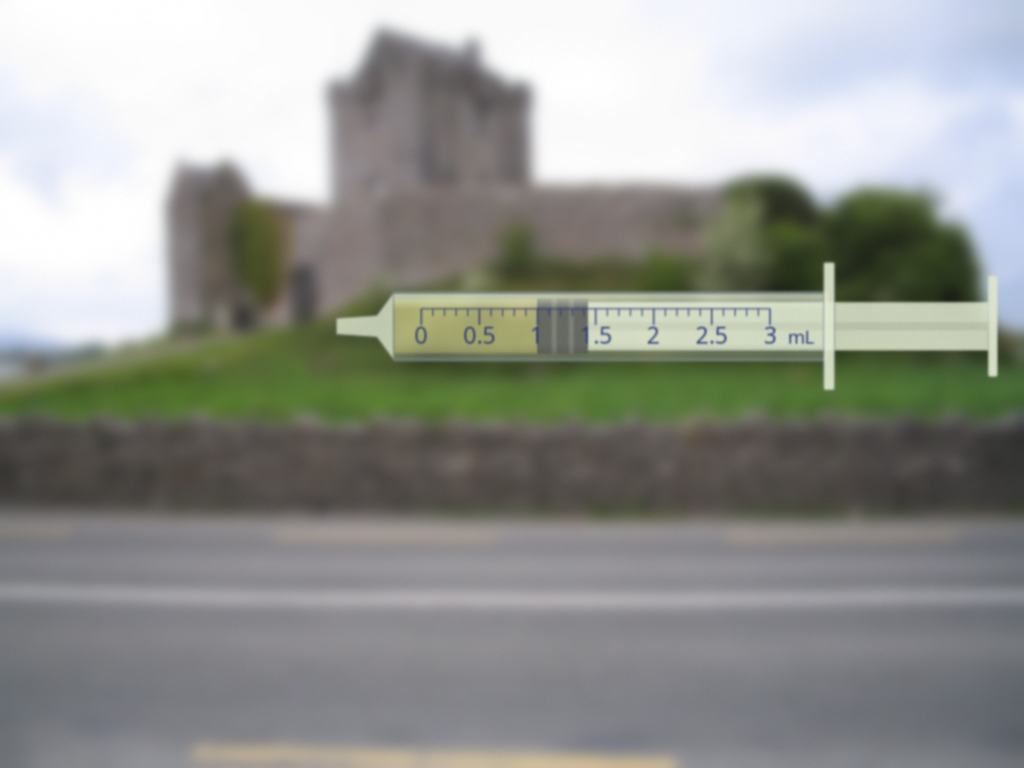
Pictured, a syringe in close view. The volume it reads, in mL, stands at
1 mL
